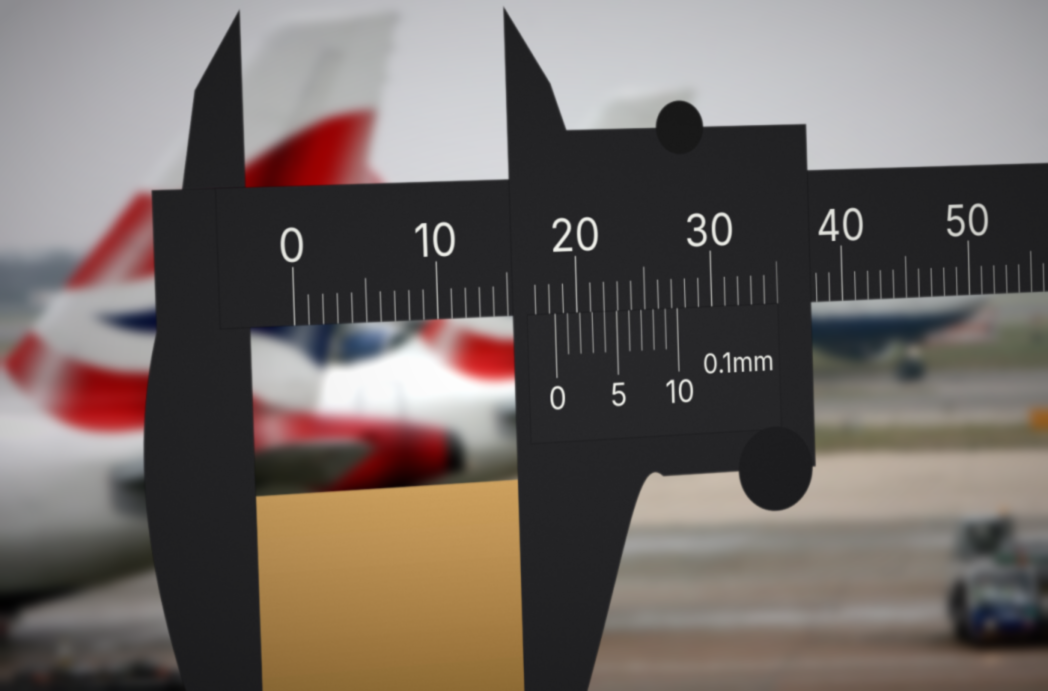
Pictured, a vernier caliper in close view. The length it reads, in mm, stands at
18.4 mm
